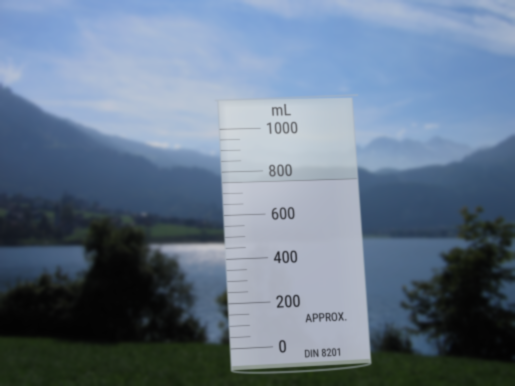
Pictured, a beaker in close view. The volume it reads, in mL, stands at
750 mL
